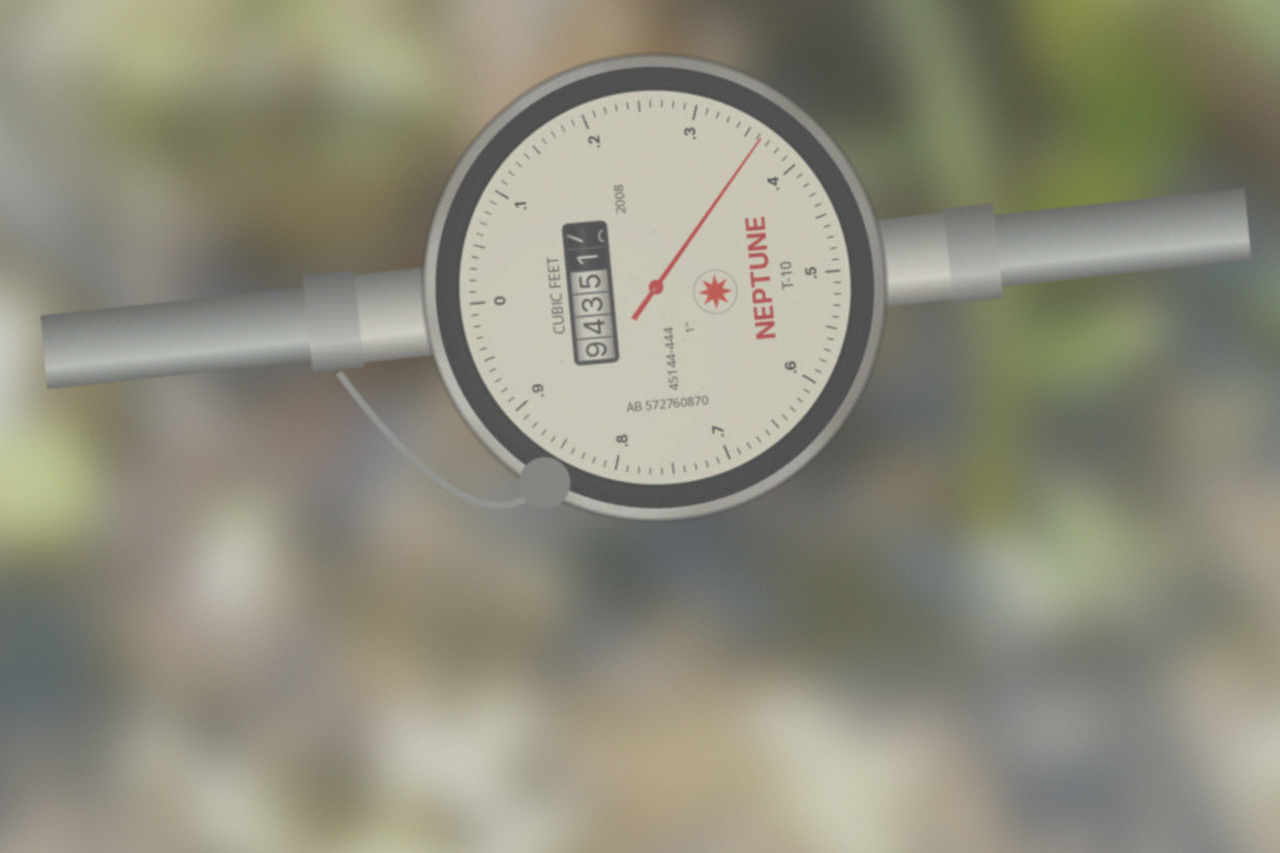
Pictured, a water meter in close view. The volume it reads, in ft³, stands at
943517.36 ft³
